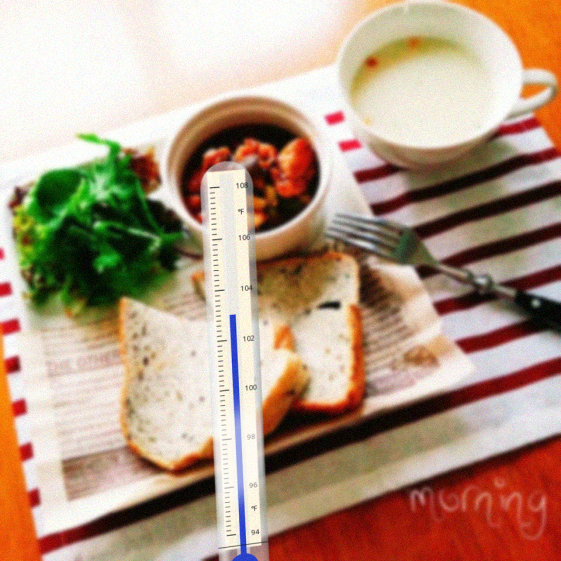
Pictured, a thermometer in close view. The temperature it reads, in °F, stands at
103 °F
